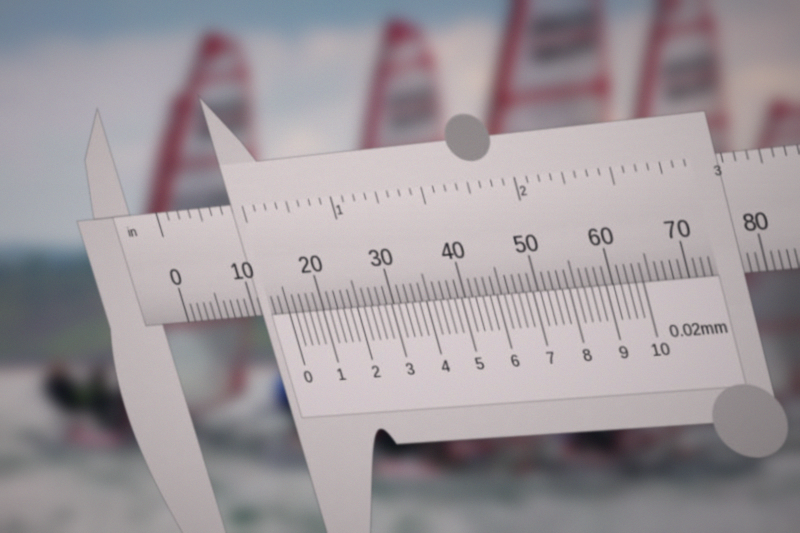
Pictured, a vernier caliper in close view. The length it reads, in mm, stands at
15.0 mm
